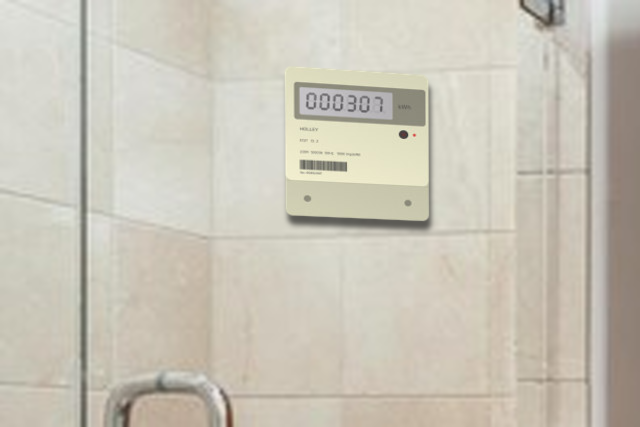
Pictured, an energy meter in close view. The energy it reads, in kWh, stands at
307 kWh
